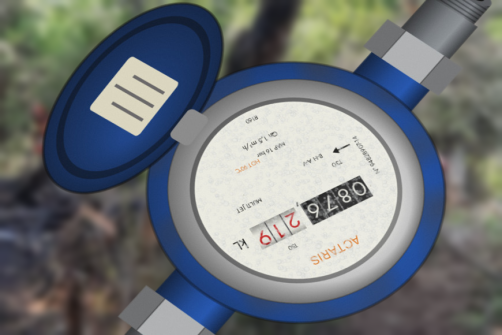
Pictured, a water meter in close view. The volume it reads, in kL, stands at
876.219 kL
